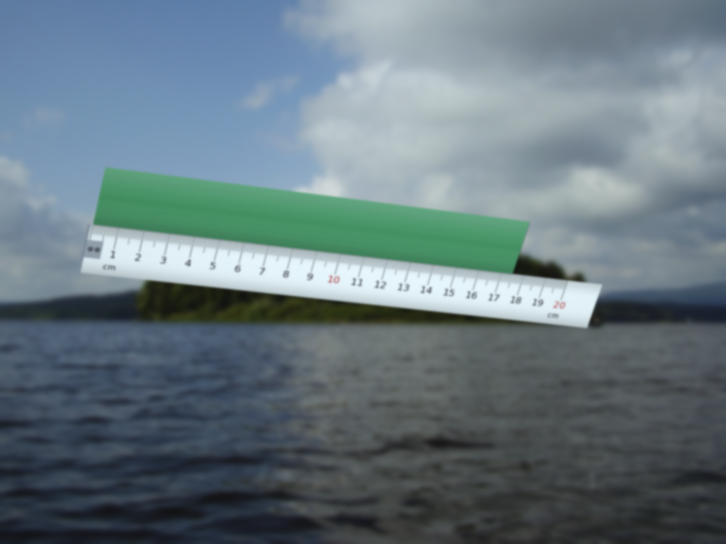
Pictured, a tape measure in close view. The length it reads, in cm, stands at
17.5 cm
